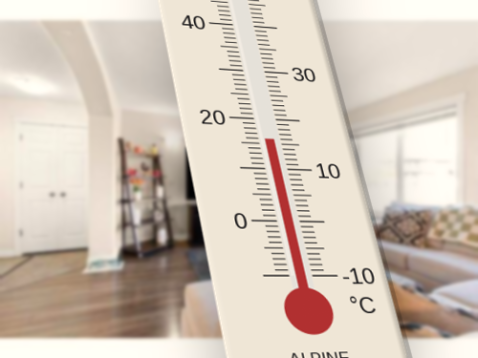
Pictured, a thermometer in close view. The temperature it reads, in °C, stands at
16 °C
